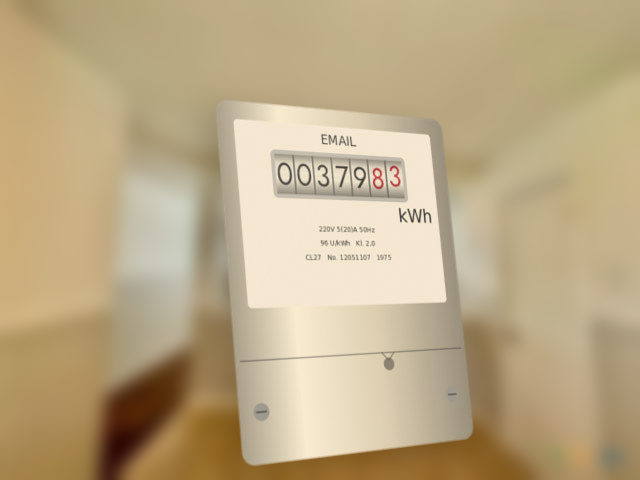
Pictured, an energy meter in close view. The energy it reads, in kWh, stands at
379.83 kWh
